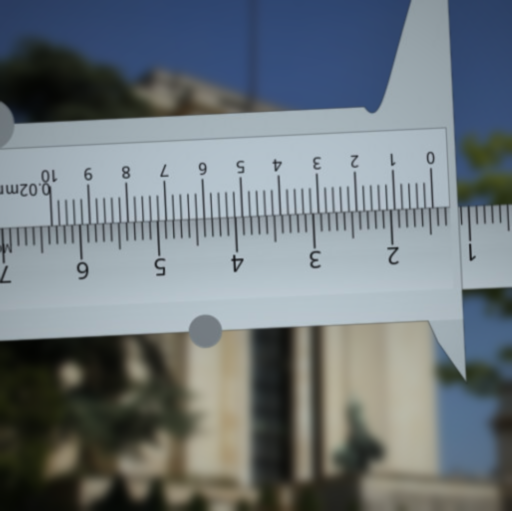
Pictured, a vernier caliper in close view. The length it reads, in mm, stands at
14.6 mm
